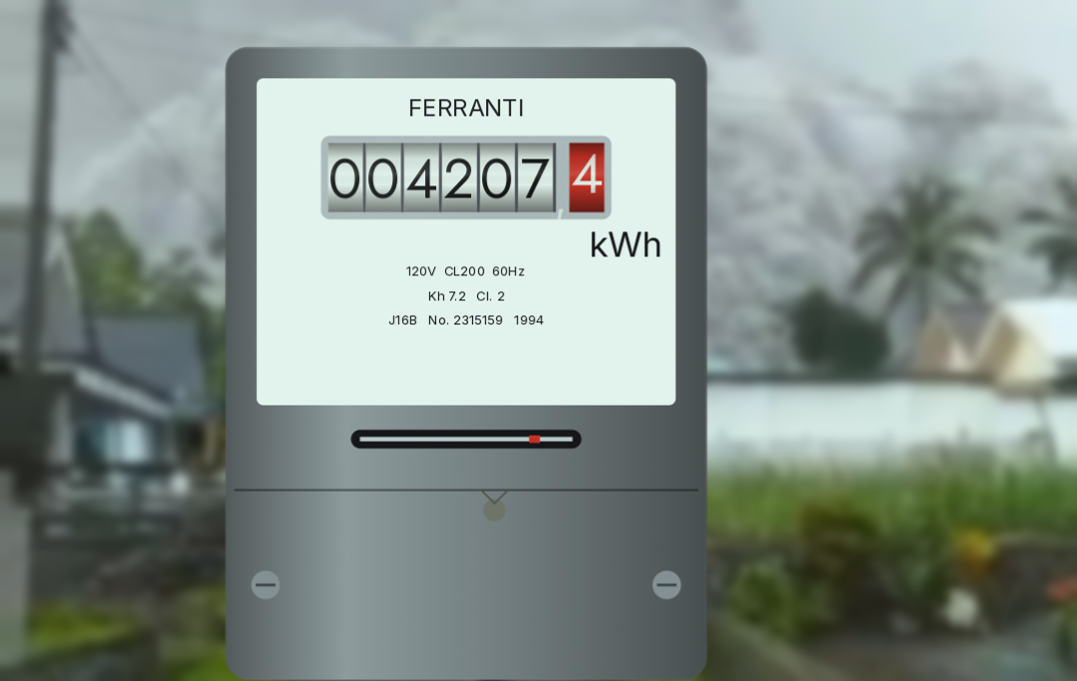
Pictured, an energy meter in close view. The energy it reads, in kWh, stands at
4207.4 kWh
